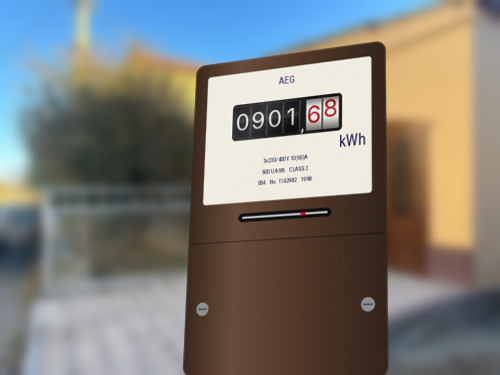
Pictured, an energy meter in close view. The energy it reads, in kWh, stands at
901.68 kWh
